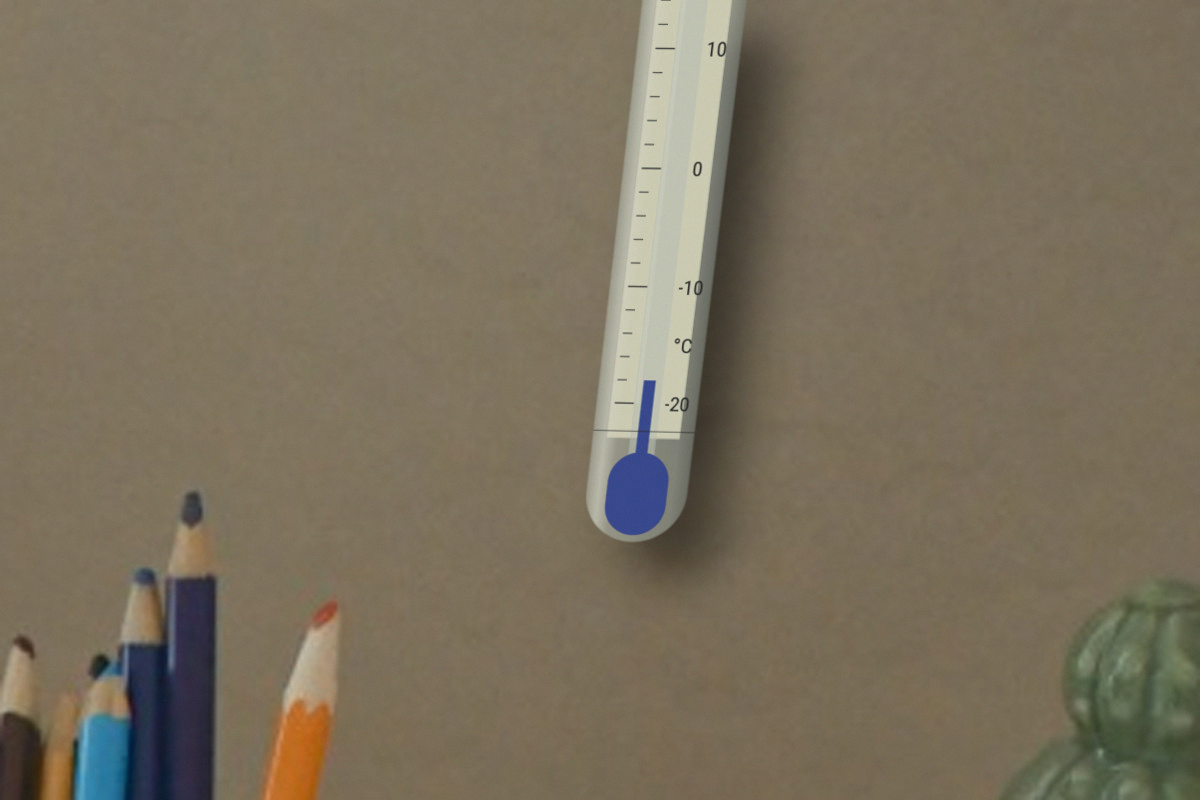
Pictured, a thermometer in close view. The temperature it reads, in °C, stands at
-18 °C
